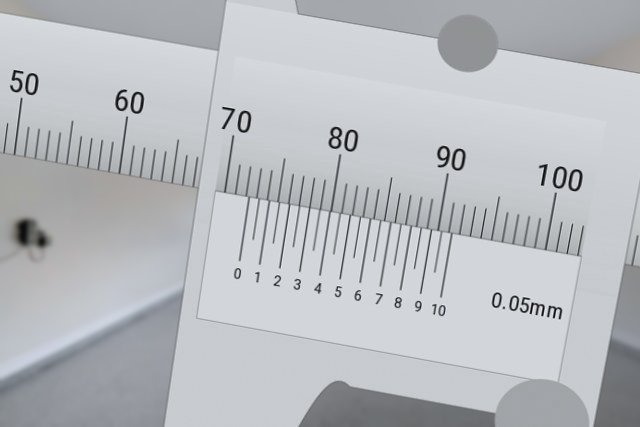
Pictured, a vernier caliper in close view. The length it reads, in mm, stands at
72.3 mm
